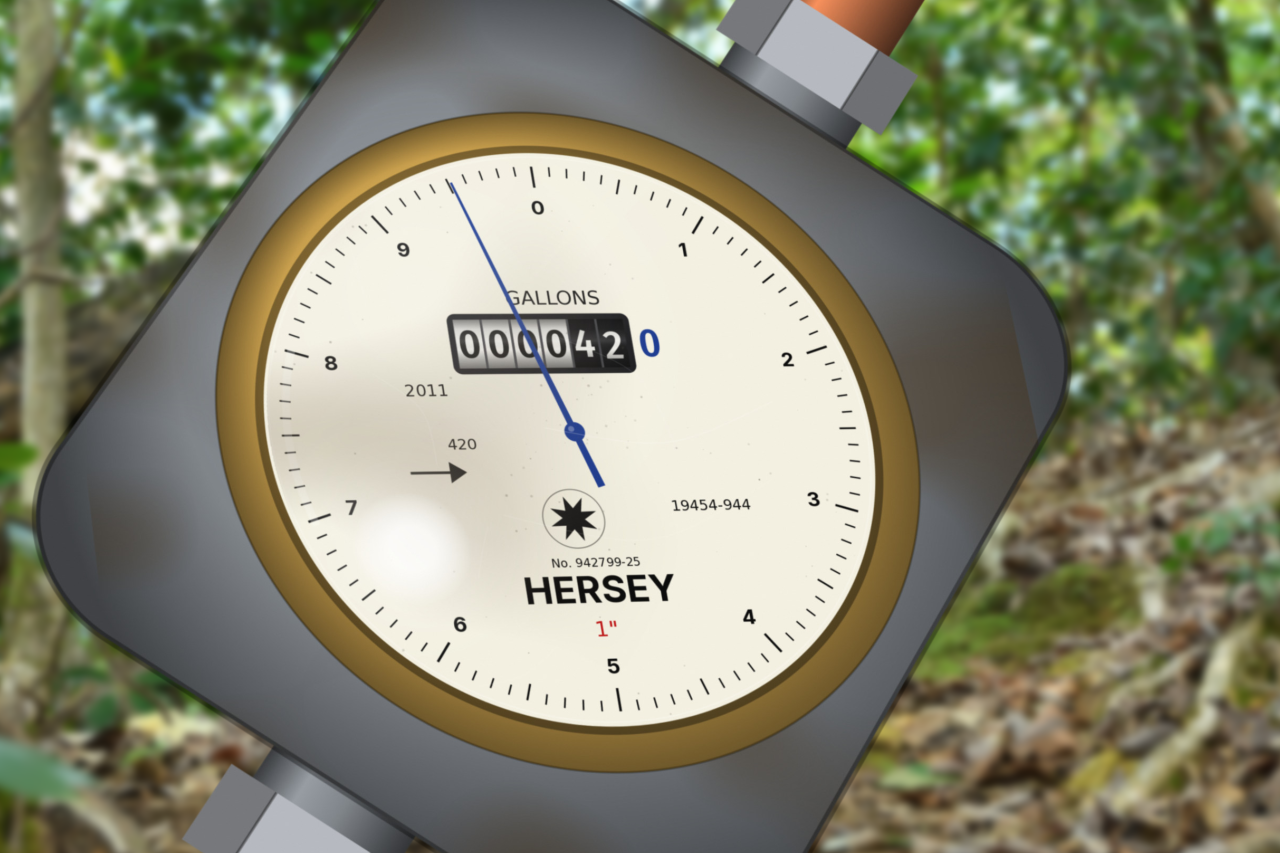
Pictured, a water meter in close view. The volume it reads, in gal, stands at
419.5 gal
